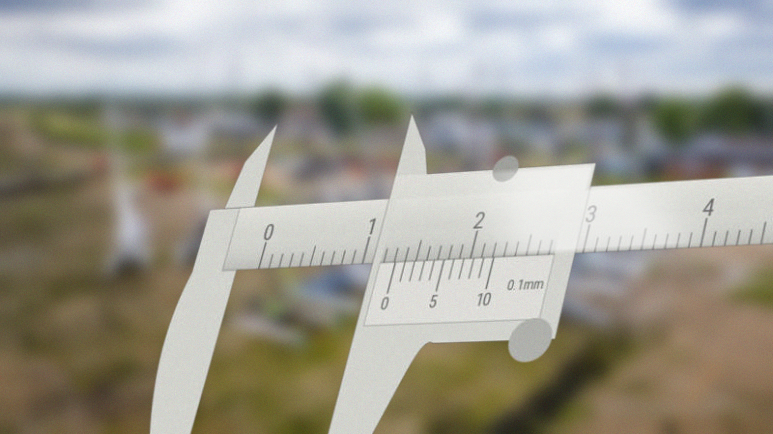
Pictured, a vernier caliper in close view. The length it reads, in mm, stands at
13.1 mm
